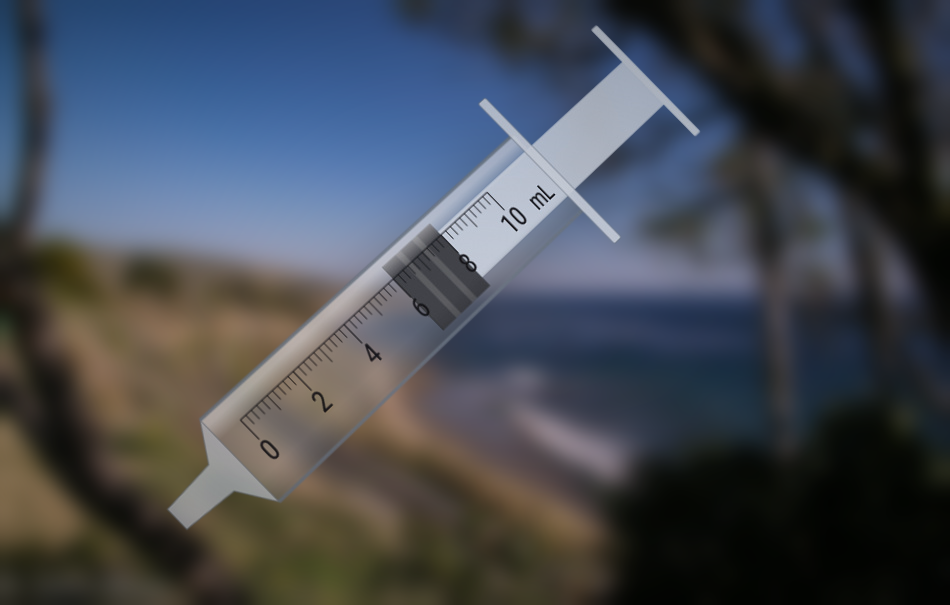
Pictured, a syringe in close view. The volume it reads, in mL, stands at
6 mL
